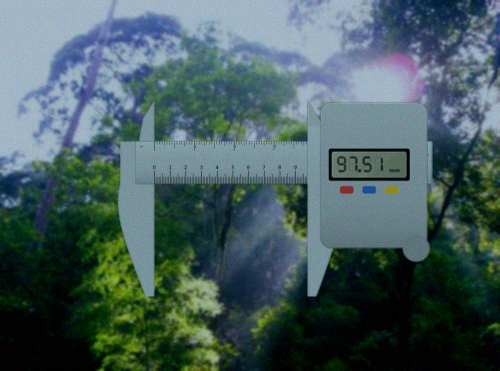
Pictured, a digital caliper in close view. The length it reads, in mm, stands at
97.51 mm
